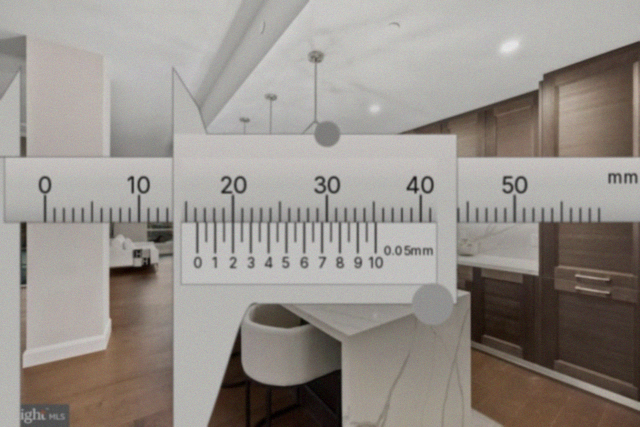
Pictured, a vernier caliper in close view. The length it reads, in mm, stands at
16.2 mm
